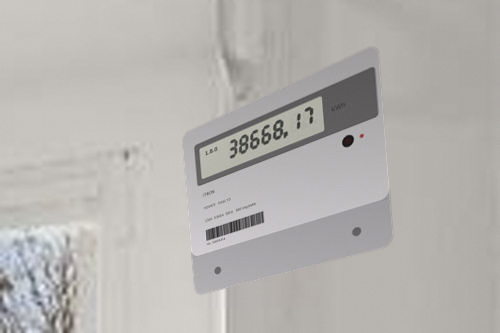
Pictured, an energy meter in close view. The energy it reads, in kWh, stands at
38668.17 kWh
